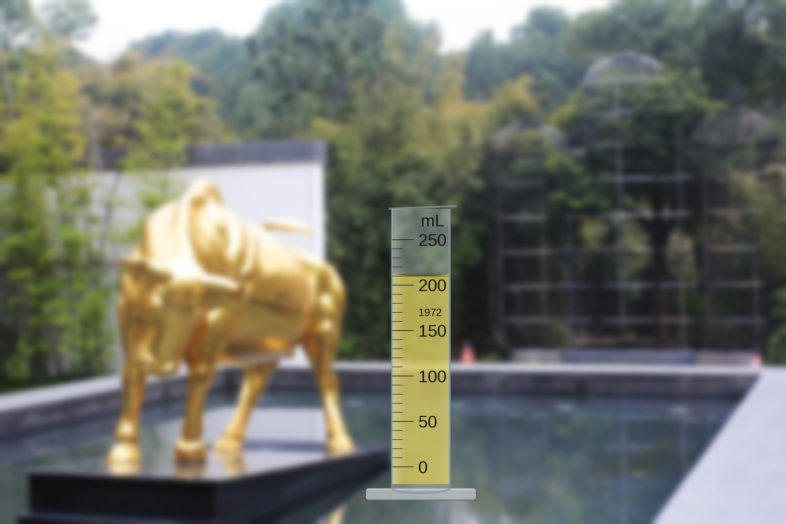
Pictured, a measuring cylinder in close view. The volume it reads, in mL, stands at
210 mL
